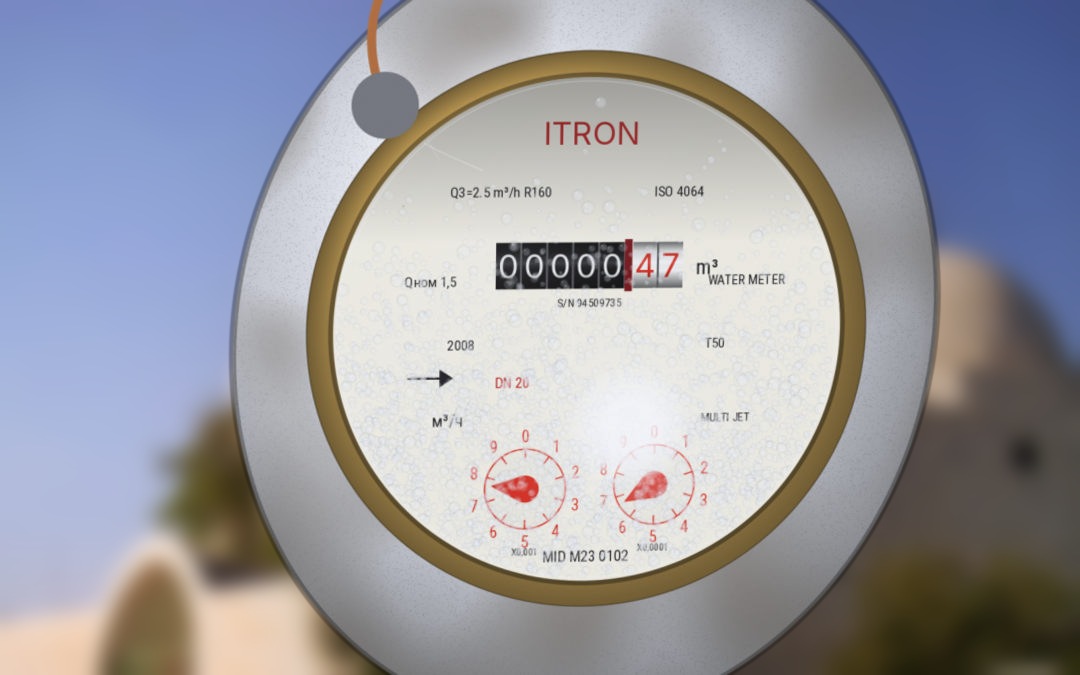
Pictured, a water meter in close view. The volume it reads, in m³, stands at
0.4776 m³
